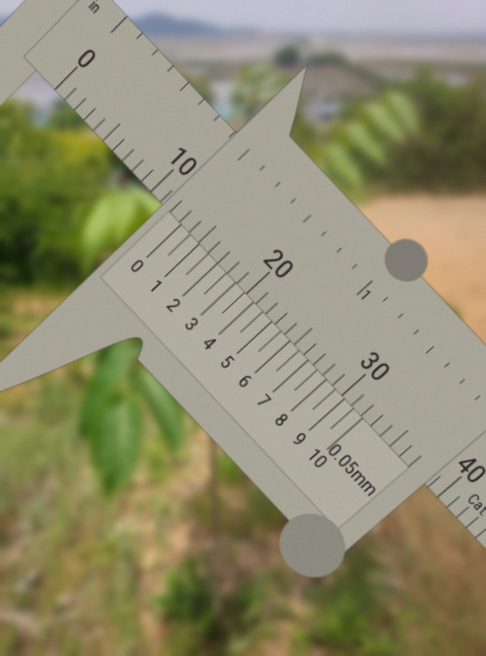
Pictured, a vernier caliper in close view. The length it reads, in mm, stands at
13.2 mm
